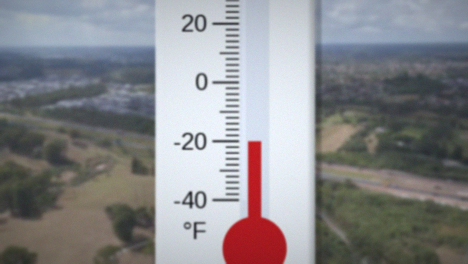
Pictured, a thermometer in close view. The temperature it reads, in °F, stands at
-20 °F
